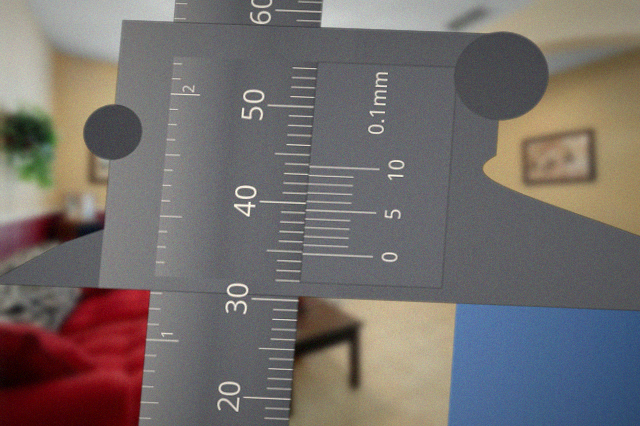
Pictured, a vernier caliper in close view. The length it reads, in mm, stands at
34.8 mm
